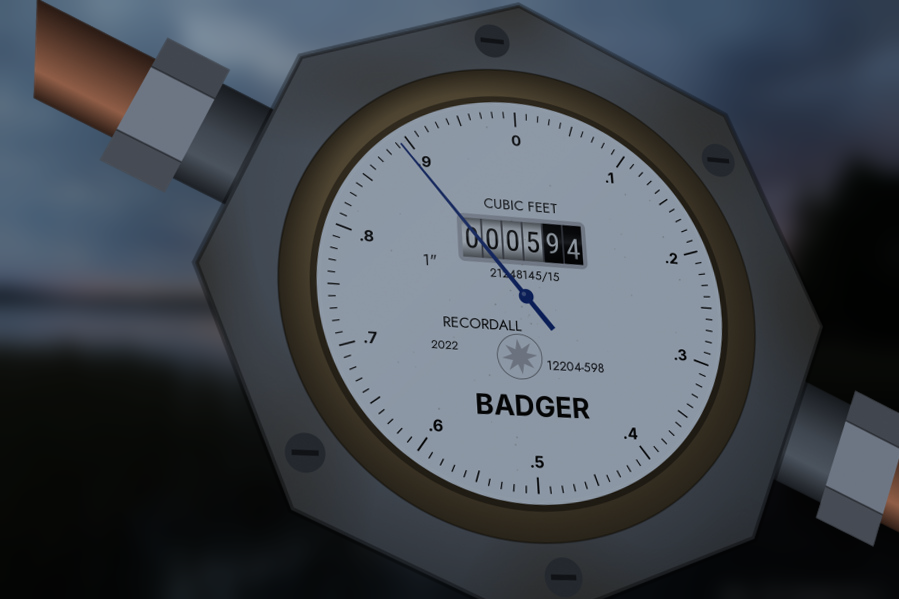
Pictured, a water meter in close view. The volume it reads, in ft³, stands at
593.89 ft³
